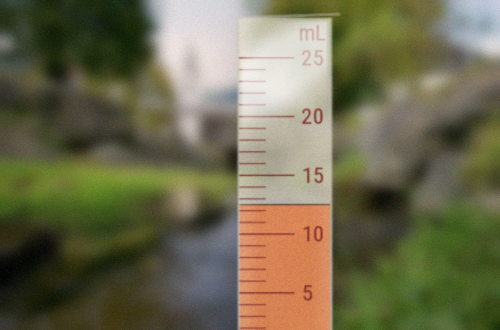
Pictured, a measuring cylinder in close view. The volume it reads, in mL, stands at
12.5 mL
